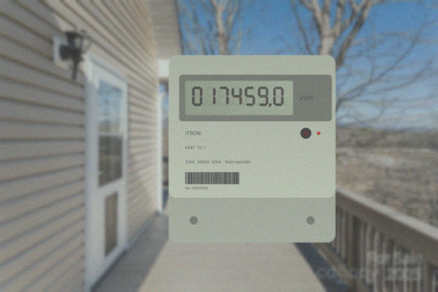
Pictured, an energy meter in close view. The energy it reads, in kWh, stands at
17459.0 kWh
